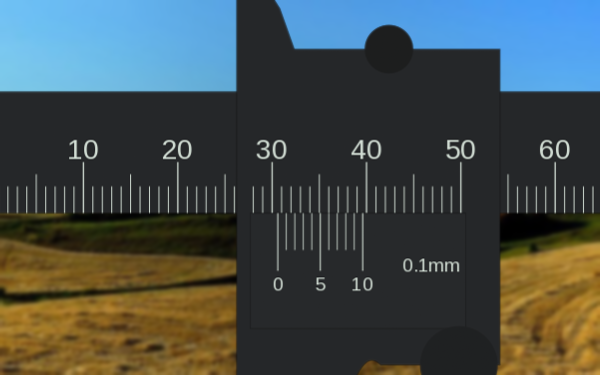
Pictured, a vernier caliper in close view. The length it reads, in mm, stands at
30.6 mm
